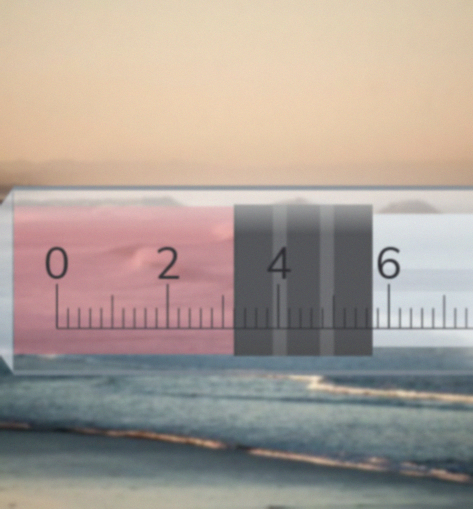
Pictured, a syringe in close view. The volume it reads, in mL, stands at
3.2 mL
